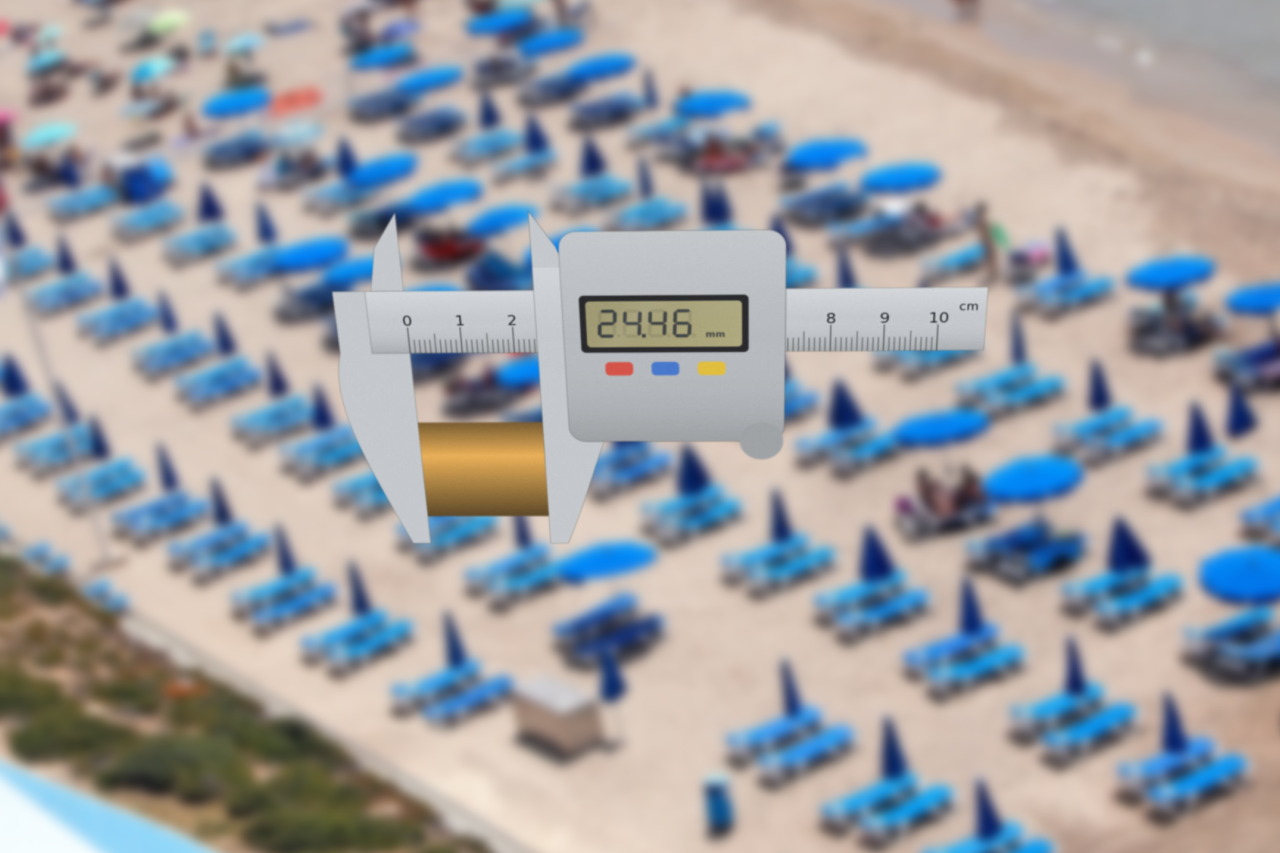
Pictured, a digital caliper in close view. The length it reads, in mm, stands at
24.46 mm
